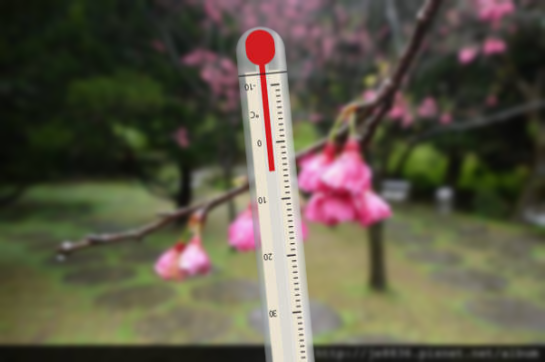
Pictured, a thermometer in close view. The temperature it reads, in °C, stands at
5 °C
